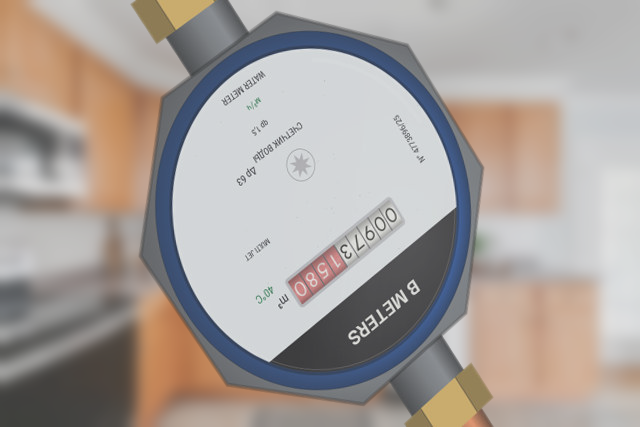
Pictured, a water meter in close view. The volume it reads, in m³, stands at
973.1580 m³
